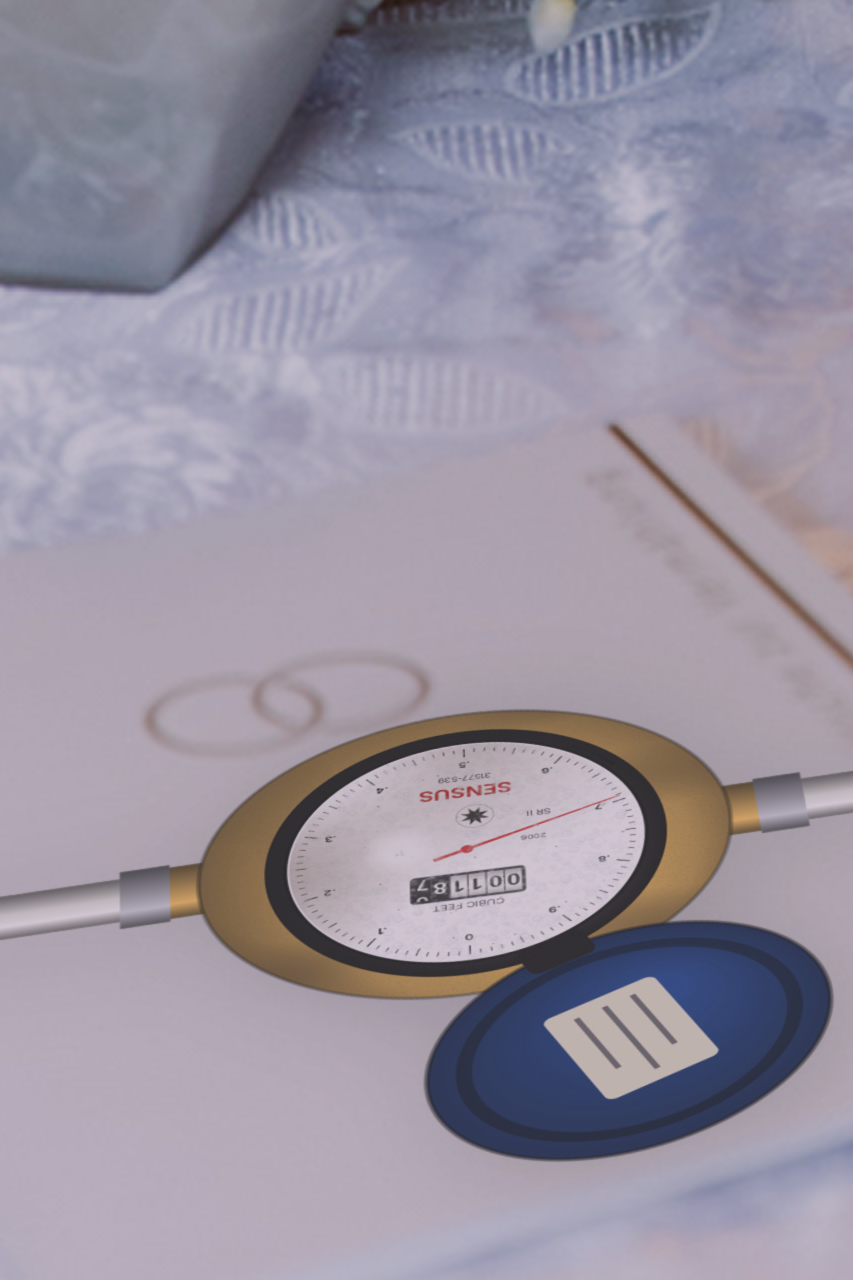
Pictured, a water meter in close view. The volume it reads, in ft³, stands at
1186.69 ft³
